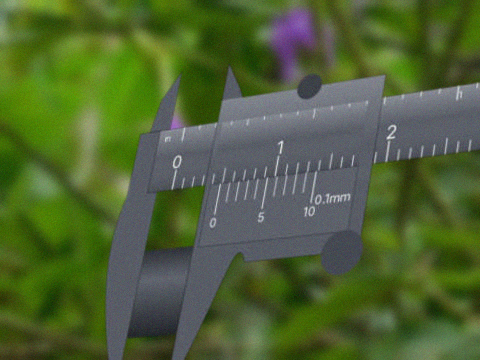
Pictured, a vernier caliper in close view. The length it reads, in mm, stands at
4.8 mm
